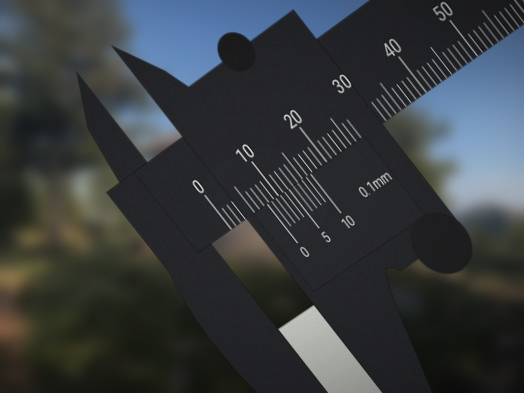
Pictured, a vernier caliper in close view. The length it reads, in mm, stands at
7.6 mm
